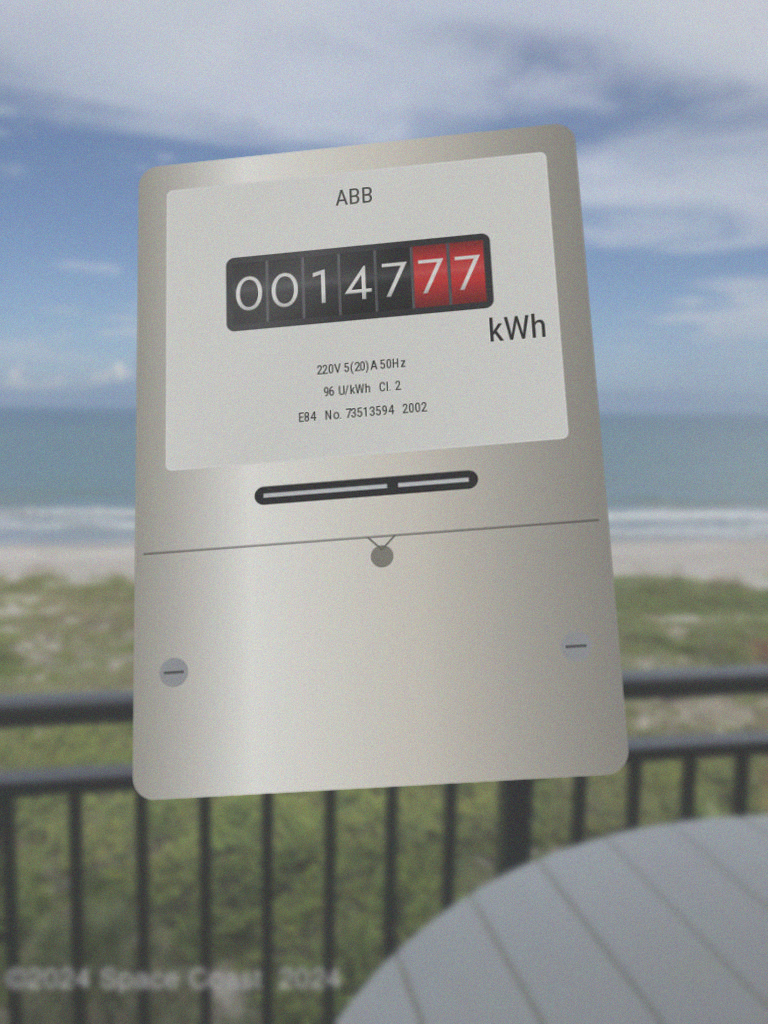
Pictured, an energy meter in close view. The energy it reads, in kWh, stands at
147.77 kWh
